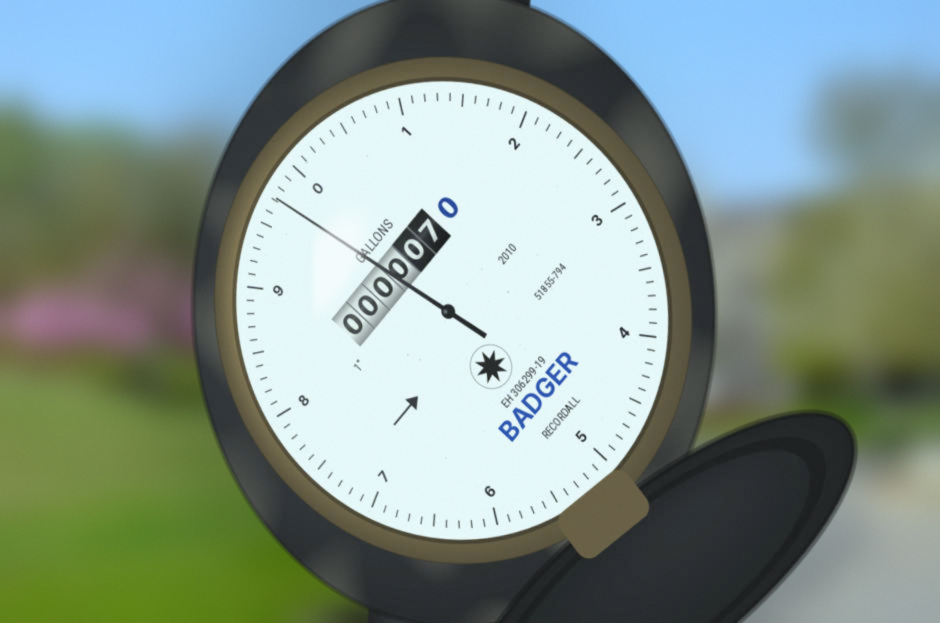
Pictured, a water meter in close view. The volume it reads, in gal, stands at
69.7 gal
